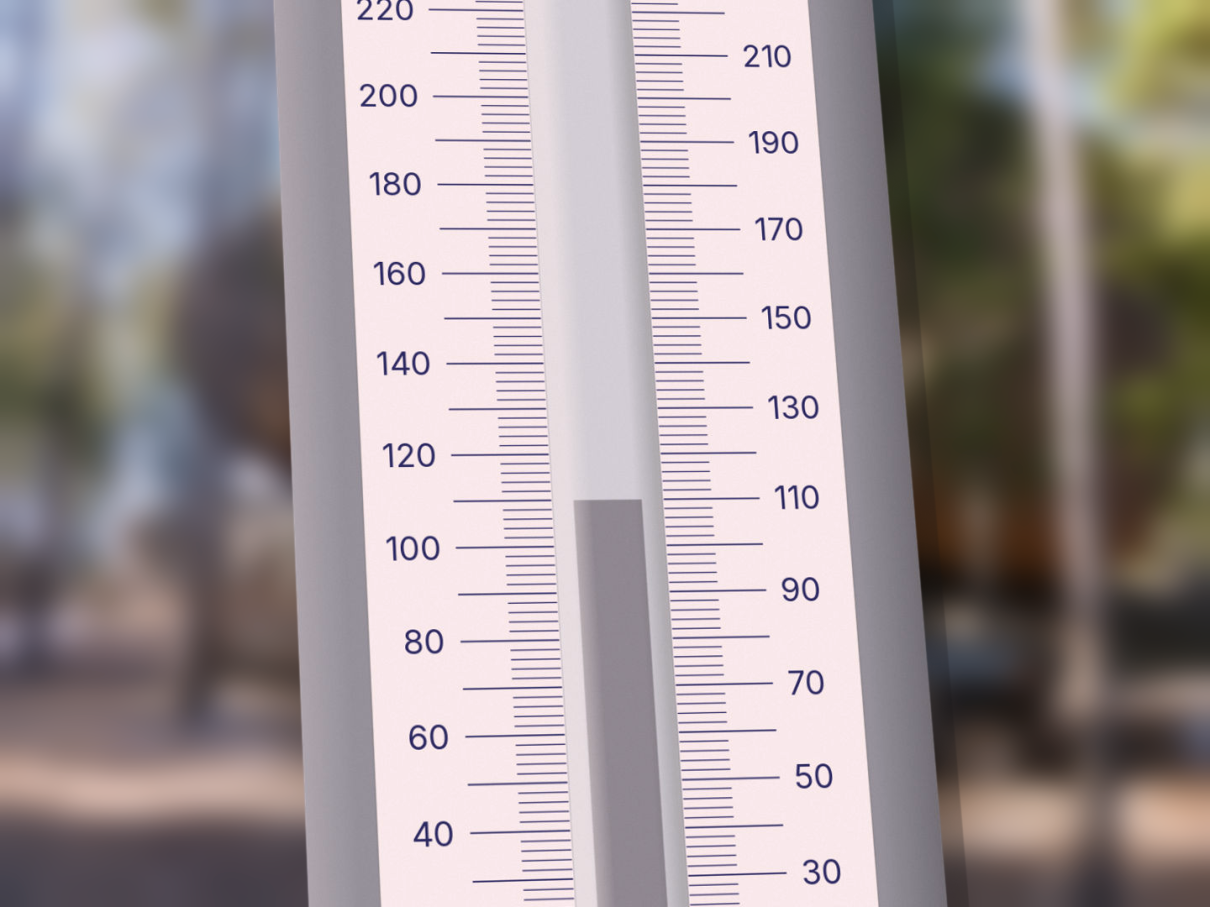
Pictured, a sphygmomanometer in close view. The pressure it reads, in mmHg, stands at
110 mmHg
